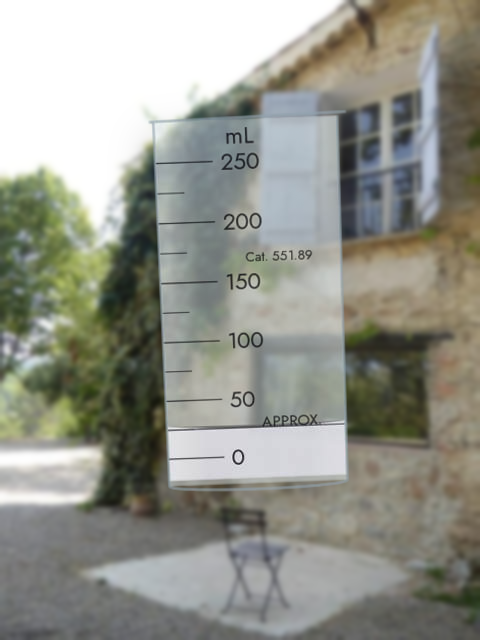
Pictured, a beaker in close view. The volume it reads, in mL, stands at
25 mL
